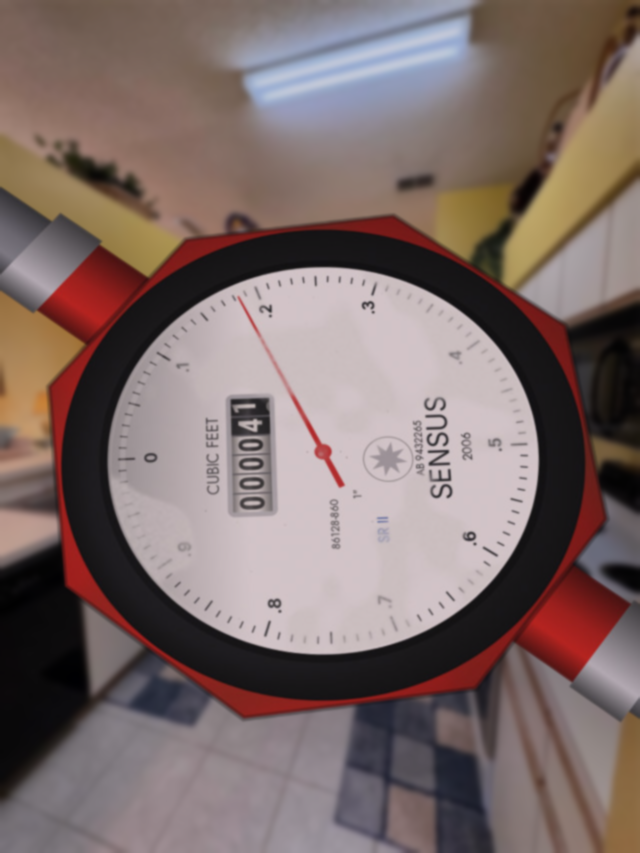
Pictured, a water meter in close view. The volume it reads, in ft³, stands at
41.18 ft³
